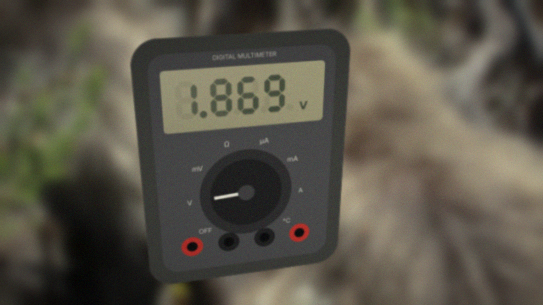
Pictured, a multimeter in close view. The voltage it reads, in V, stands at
1.869 V
